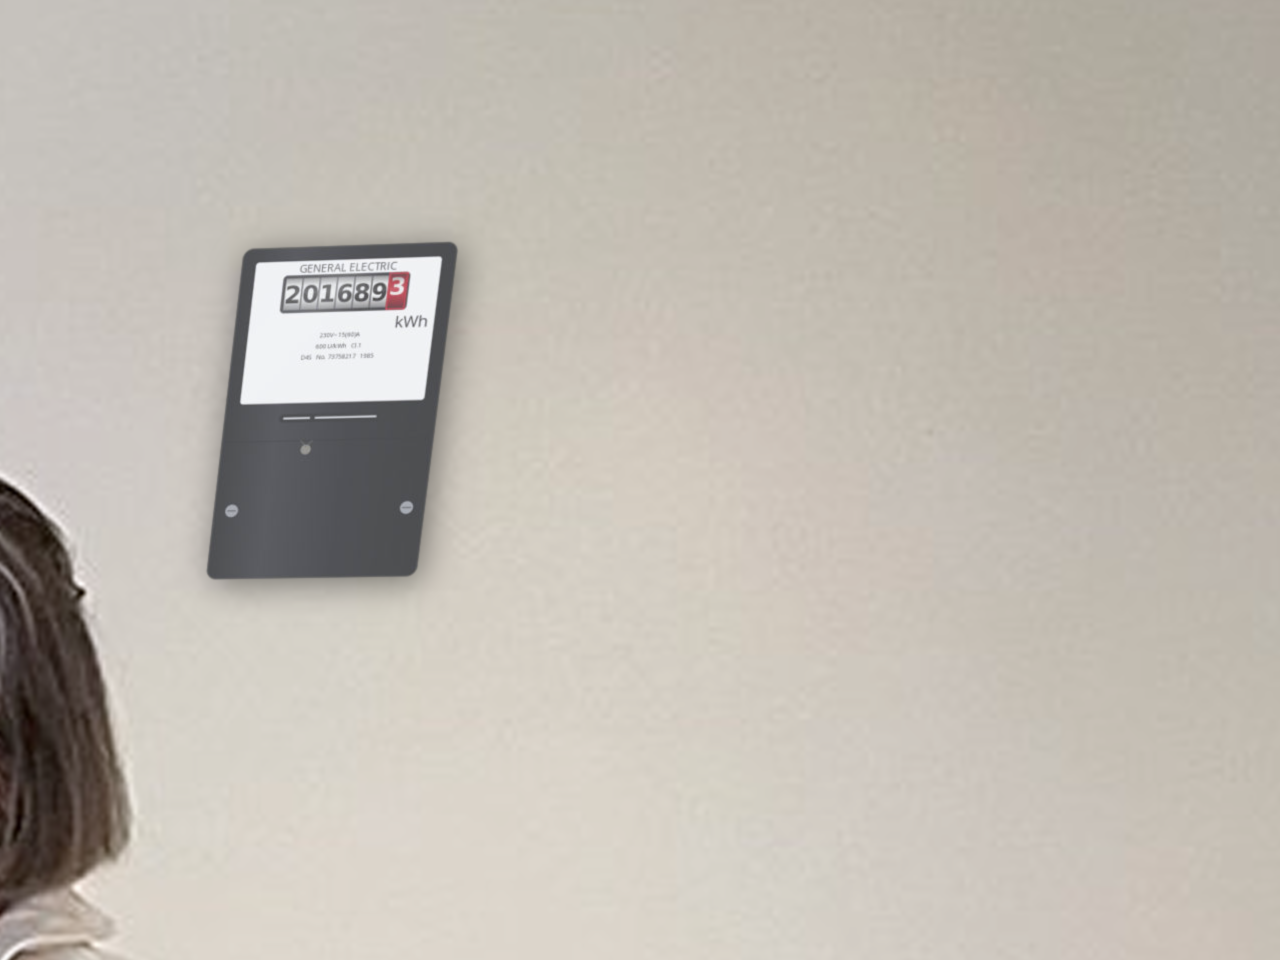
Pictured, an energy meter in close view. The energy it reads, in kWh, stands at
201689.3 kWh
